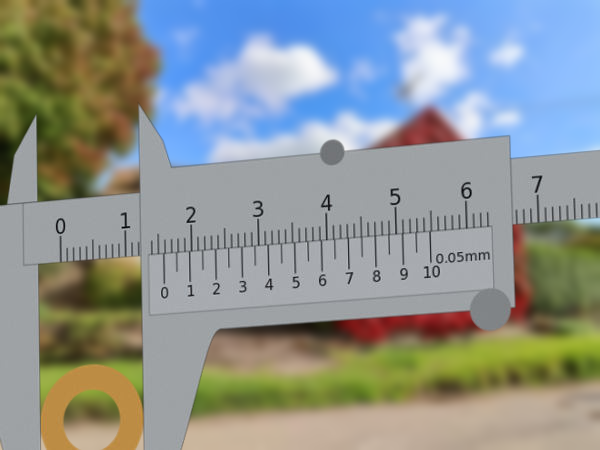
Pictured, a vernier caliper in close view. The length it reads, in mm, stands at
15.8 mm
